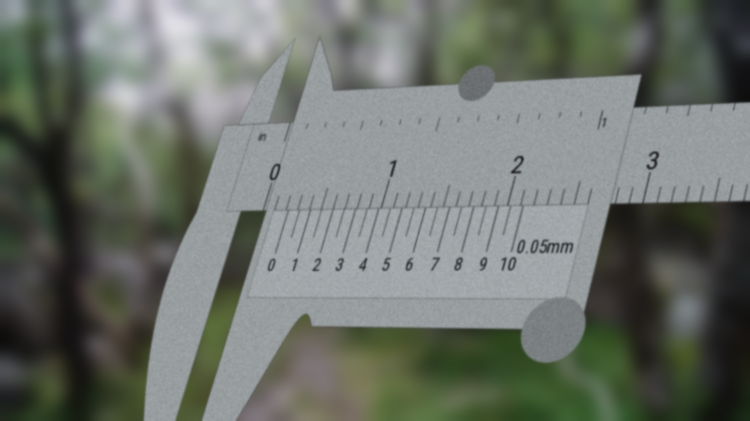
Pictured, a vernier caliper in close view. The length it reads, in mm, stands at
2.2 mm
